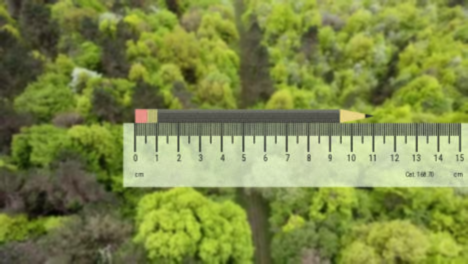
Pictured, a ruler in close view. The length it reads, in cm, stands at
11 cm
